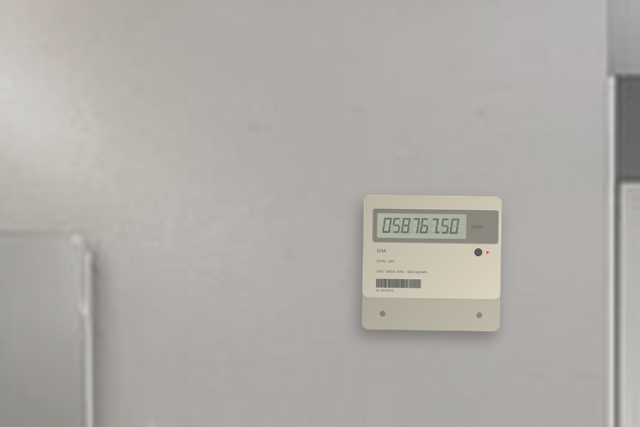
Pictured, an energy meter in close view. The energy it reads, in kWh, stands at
58767.50 kWh
